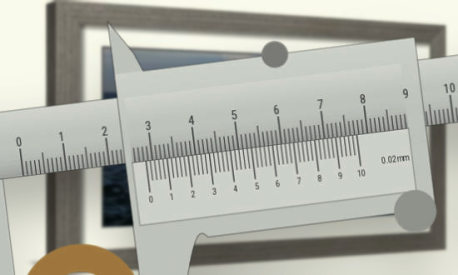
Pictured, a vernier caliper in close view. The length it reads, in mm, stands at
28.5 mm
